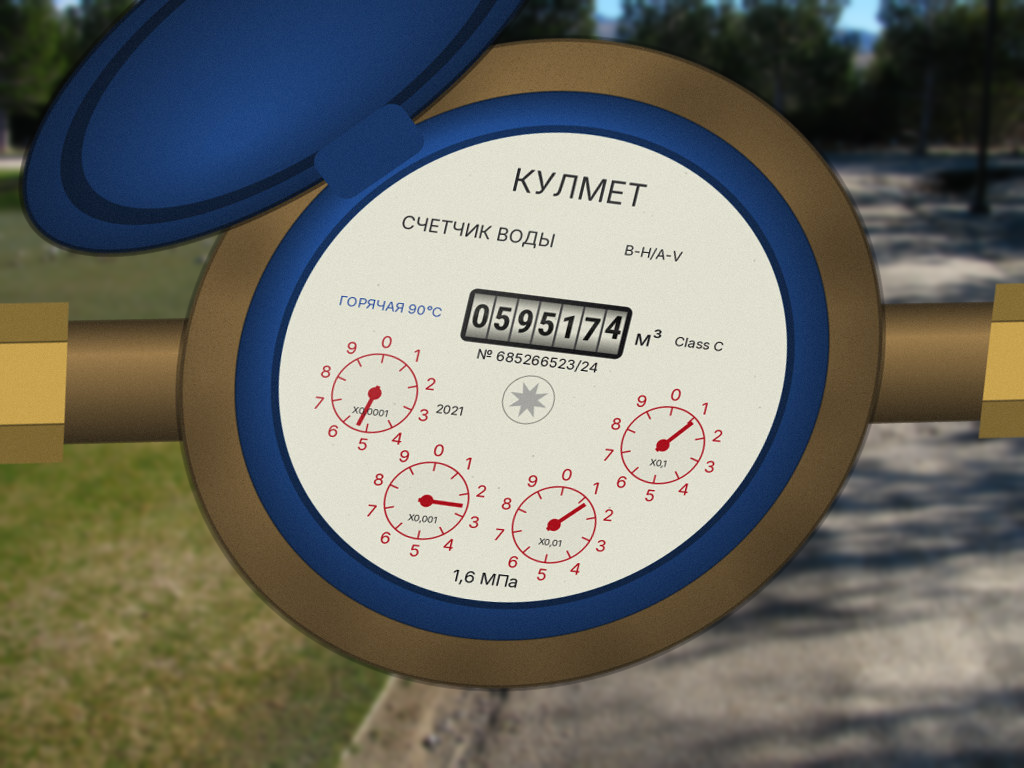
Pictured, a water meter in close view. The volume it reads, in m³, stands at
595174.1125 m³
